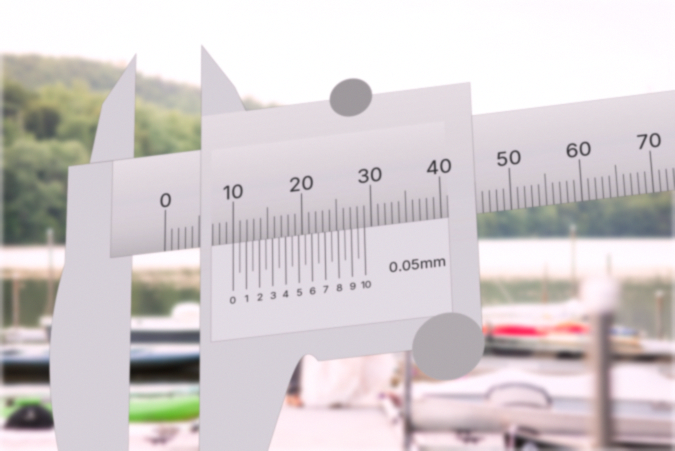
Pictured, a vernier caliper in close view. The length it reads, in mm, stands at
10.0 mm
